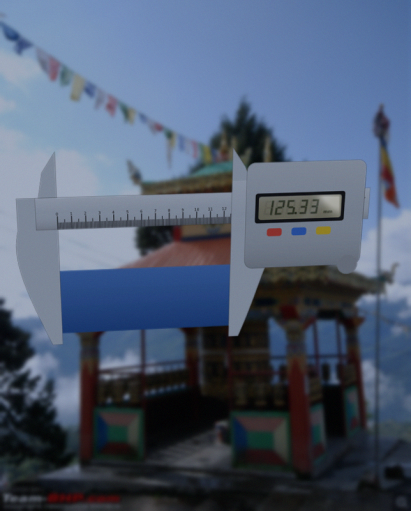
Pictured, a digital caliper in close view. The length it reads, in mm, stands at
125.33 mm
